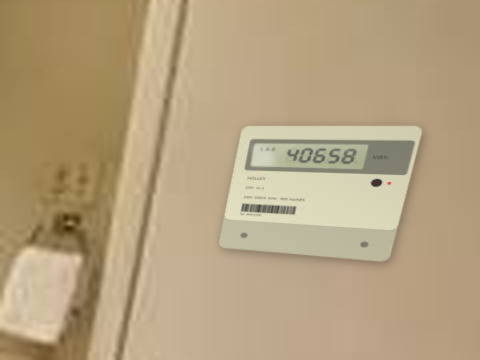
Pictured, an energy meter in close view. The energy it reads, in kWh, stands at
40658 kWh
